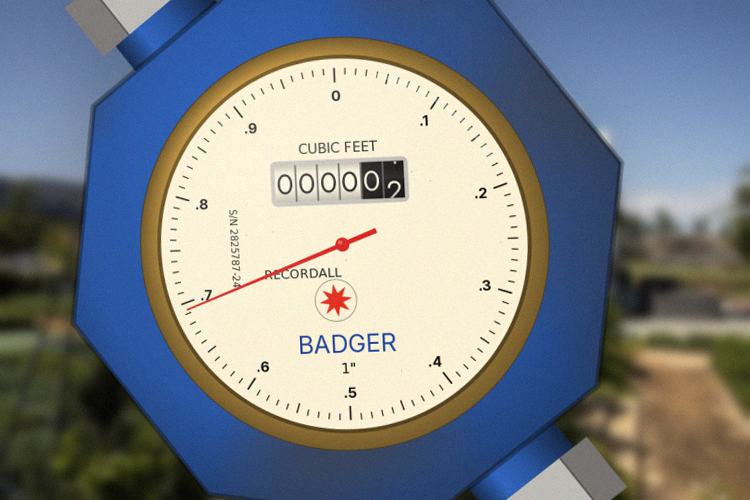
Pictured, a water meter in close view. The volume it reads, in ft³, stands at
1.69 ft³
